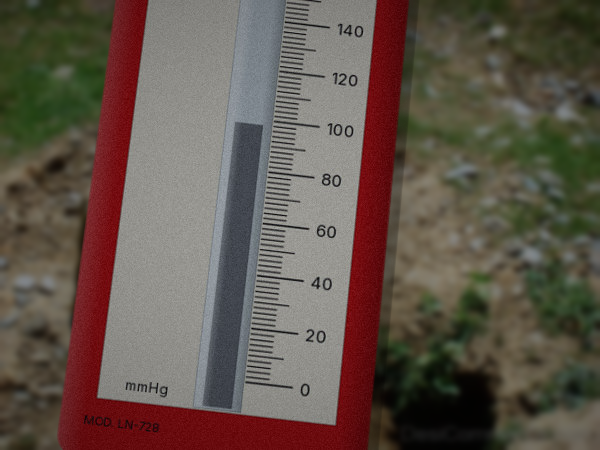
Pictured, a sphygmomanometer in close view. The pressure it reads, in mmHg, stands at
98 mmHg
